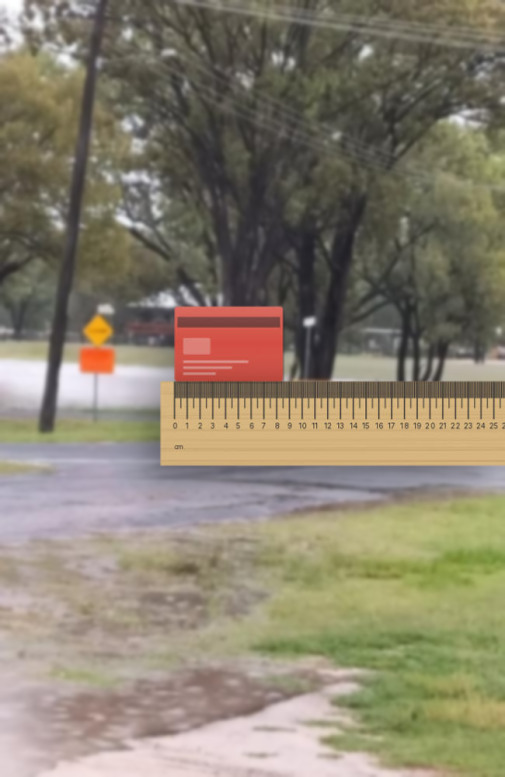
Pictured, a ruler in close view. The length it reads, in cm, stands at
8.5 cm
